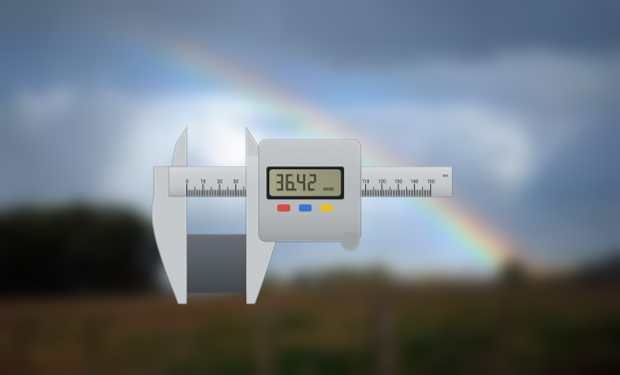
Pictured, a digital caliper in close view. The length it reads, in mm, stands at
36.42 mm
